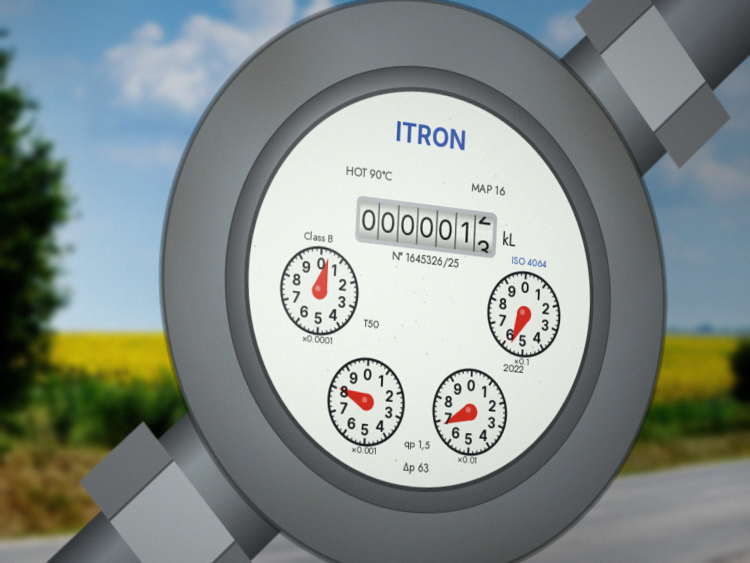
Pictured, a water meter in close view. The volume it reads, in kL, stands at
12.5680 kL
